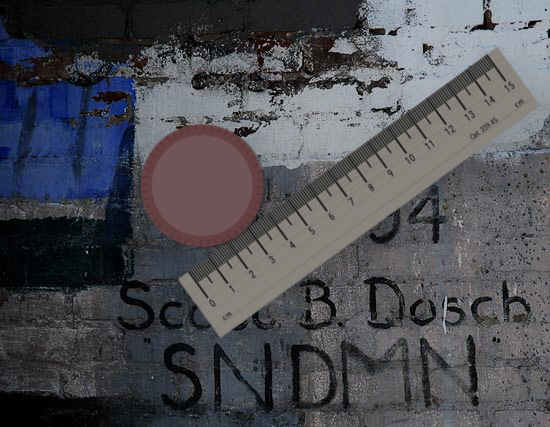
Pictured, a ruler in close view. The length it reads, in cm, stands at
5 cm
